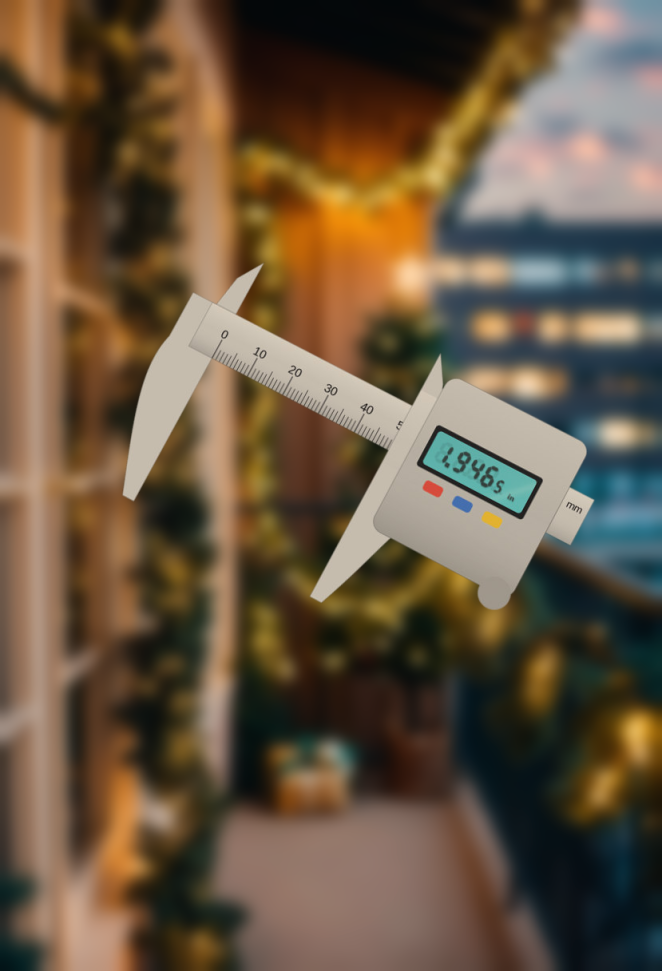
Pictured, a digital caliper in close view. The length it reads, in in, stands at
1.9465 in
